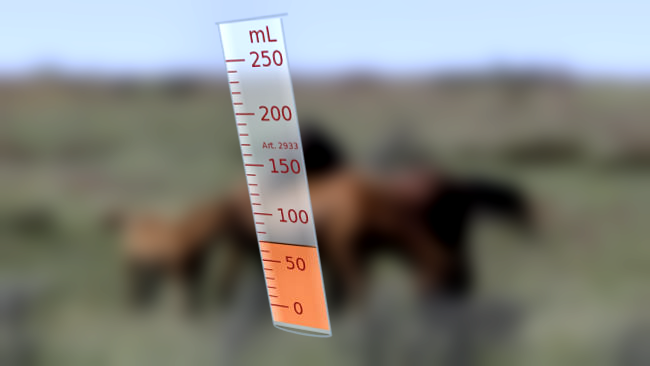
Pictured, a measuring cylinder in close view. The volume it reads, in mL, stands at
70 mL
